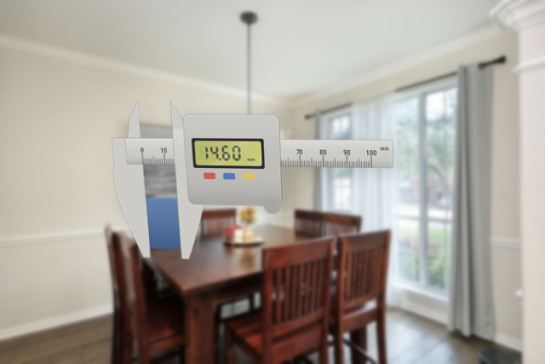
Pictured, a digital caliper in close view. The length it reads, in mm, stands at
14.60 mm
